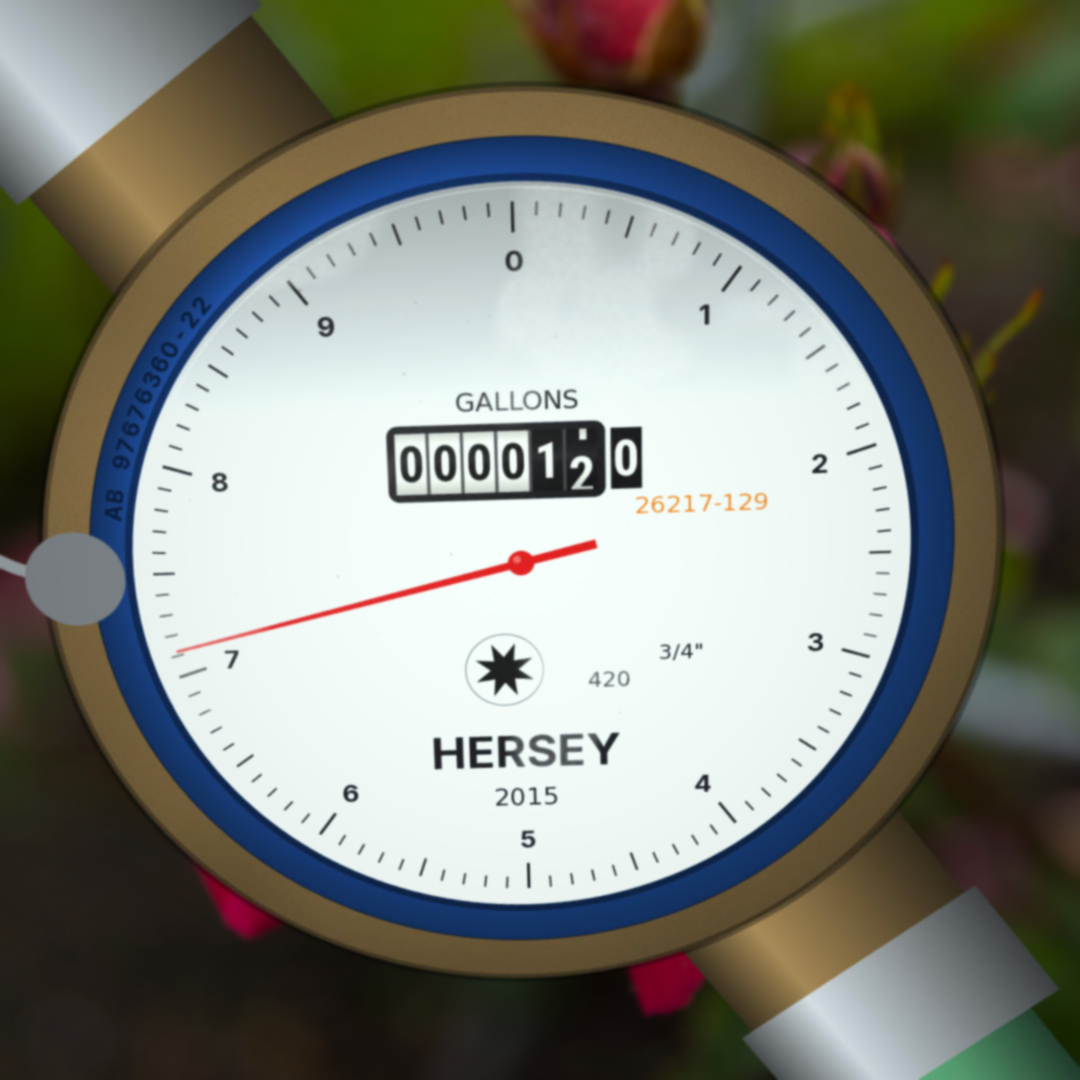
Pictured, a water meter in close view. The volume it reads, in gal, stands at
117.1 gal
